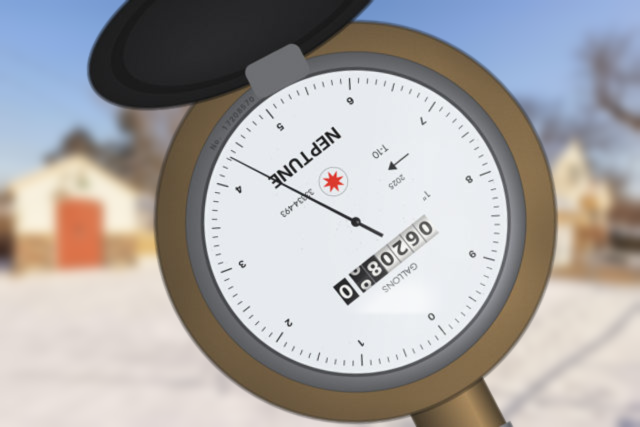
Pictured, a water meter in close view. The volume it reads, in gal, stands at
620884.3 gal
